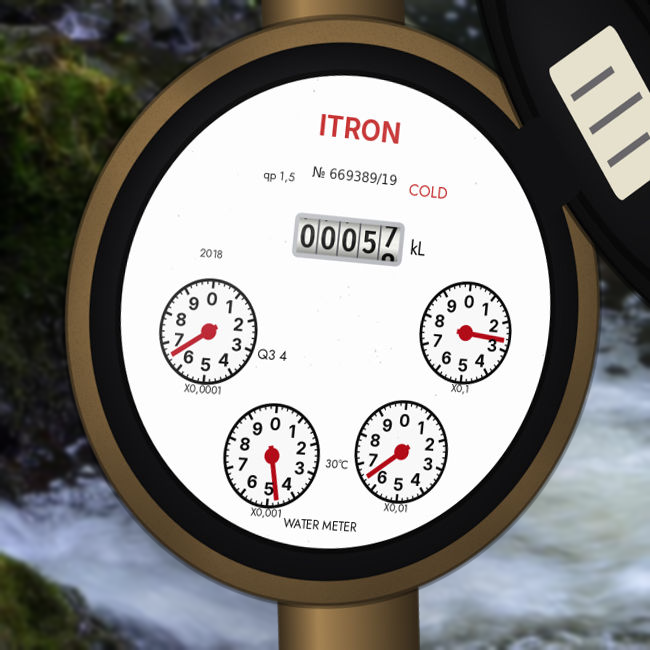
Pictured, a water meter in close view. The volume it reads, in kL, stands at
57.2646 kL
